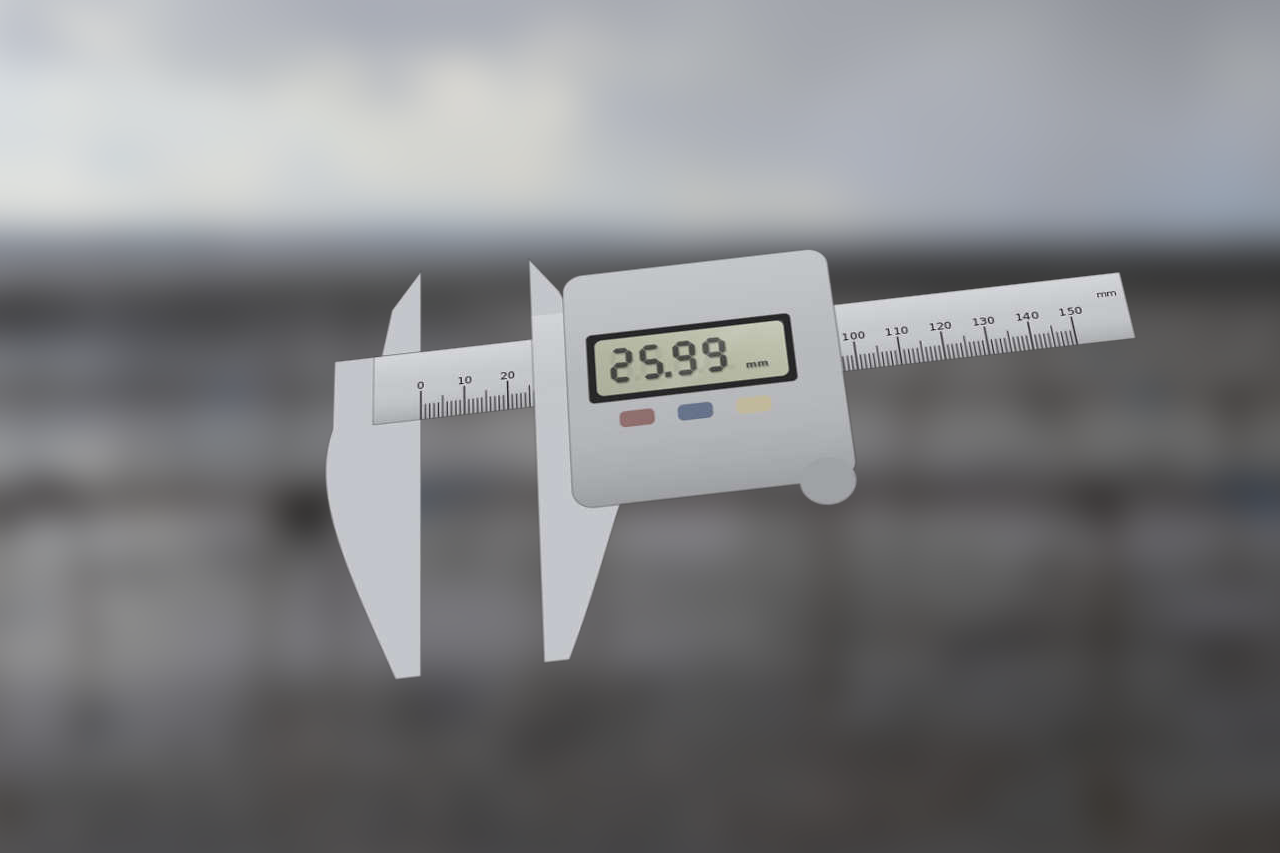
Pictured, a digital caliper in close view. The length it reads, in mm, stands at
25.99 mm
